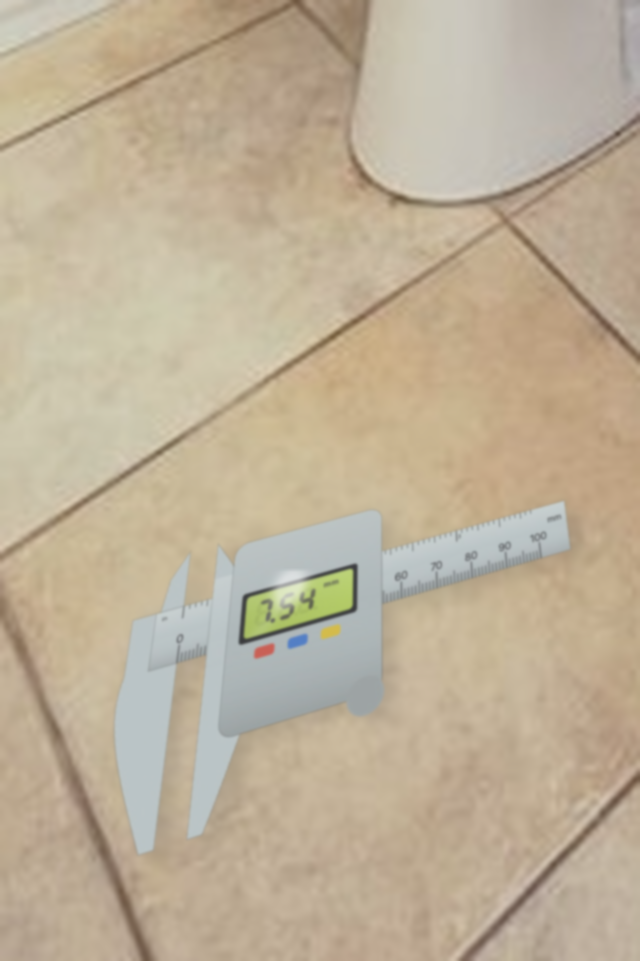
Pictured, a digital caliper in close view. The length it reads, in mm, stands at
7.54 mm
